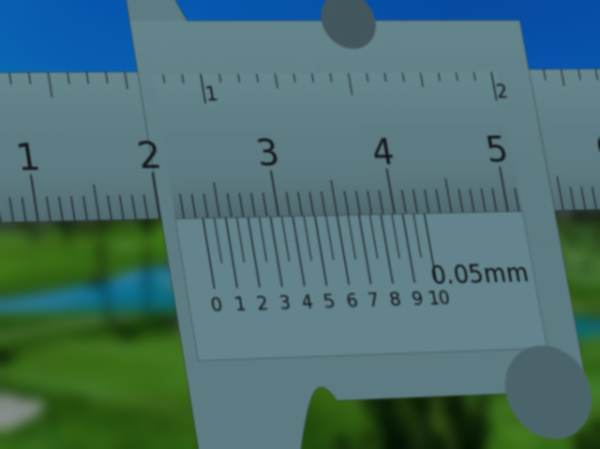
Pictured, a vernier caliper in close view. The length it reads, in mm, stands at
23.6 mm
